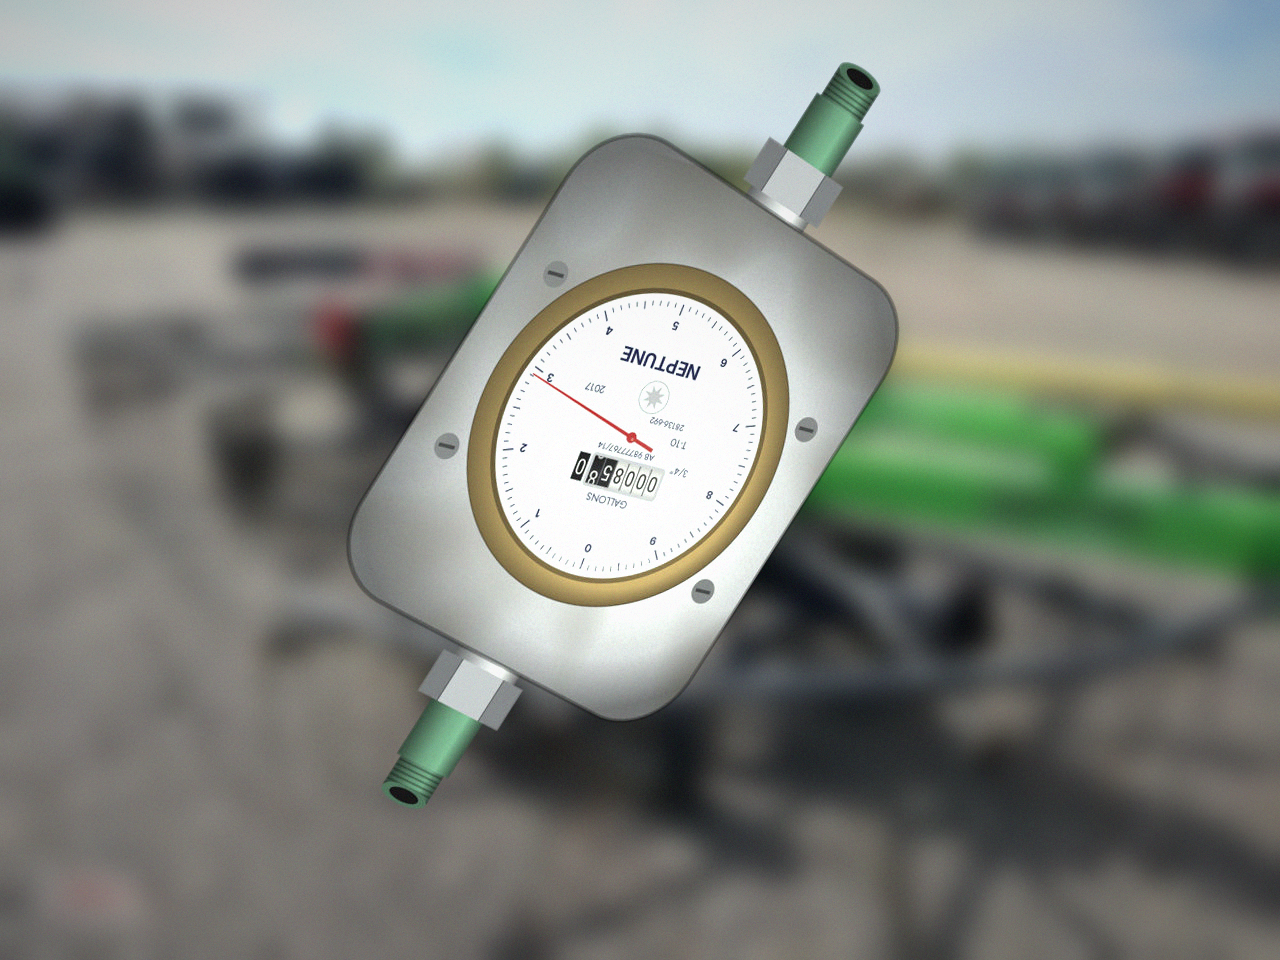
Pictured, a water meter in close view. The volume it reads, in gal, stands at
8582.9 gal
